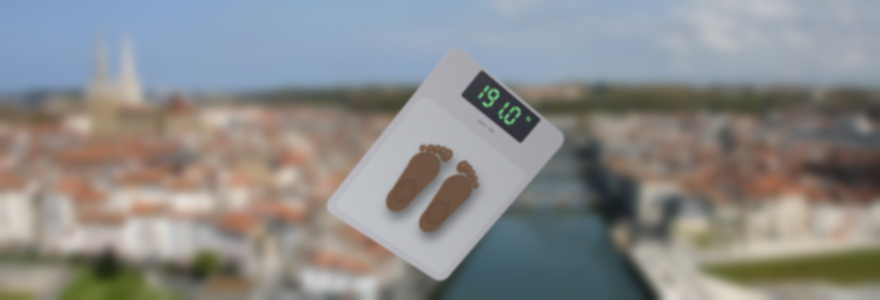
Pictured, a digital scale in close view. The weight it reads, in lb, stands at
191.0 lb
